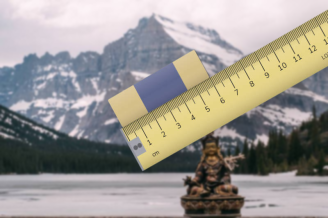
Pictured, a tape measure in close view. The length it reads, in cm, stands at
6 cm
